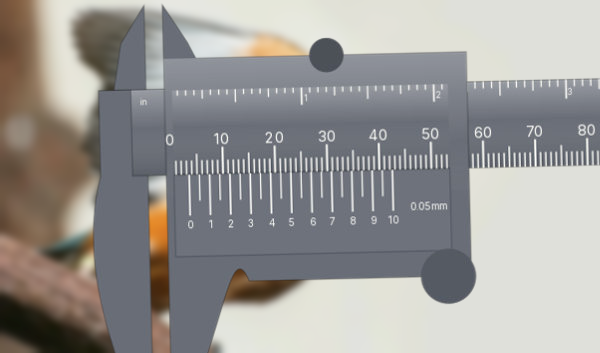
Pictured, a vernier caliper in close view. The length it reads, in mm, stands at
3.5 mm
